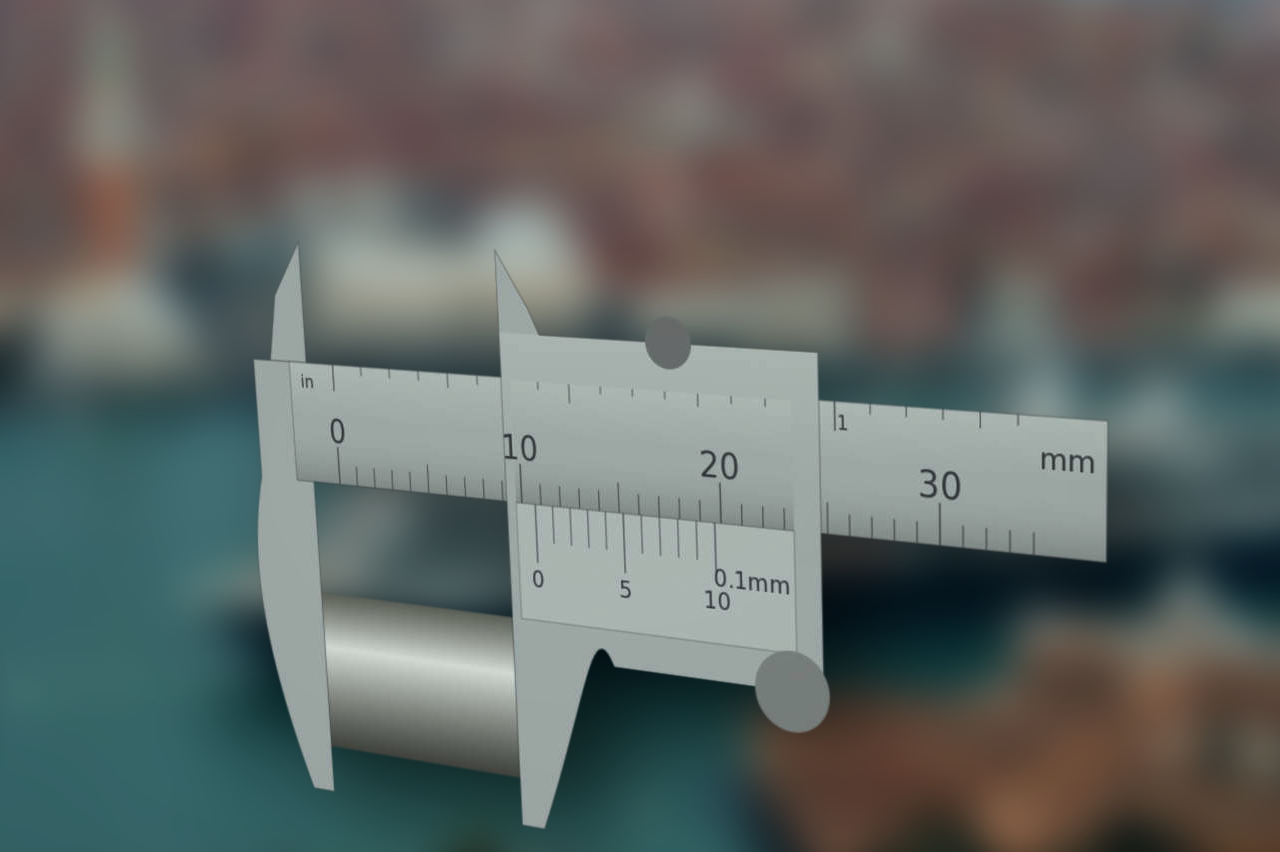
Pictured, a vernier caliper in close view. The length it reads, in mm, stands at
10.7 mm
